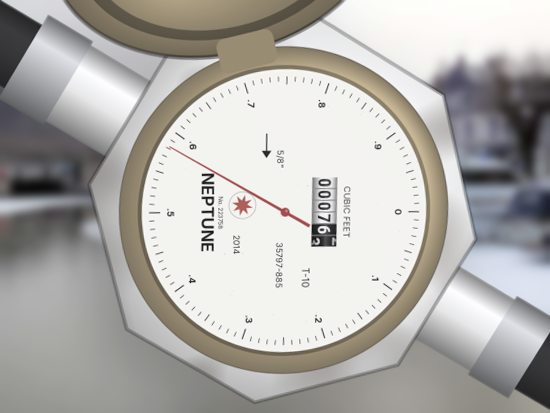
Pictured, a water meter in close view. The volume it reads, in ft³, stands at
762.58 ft³
